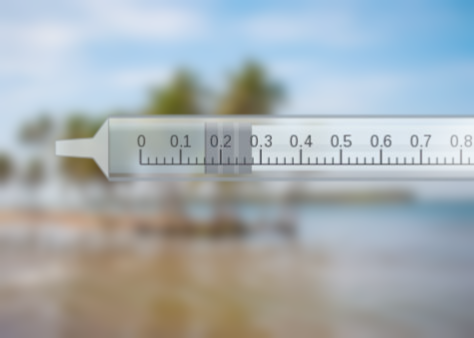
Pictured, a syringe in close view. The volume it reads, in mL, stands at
0.16 mL
